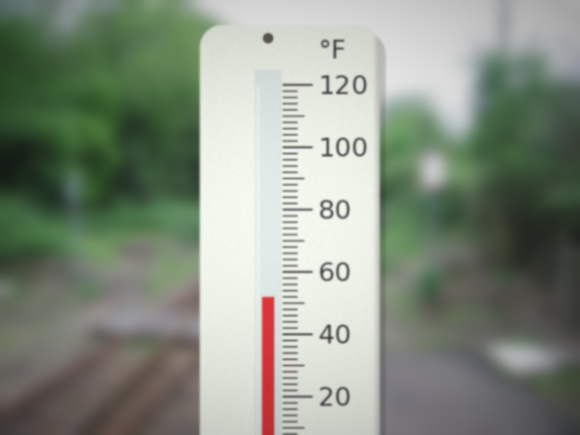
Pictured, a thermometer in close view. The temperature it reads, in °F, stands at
52 °F
